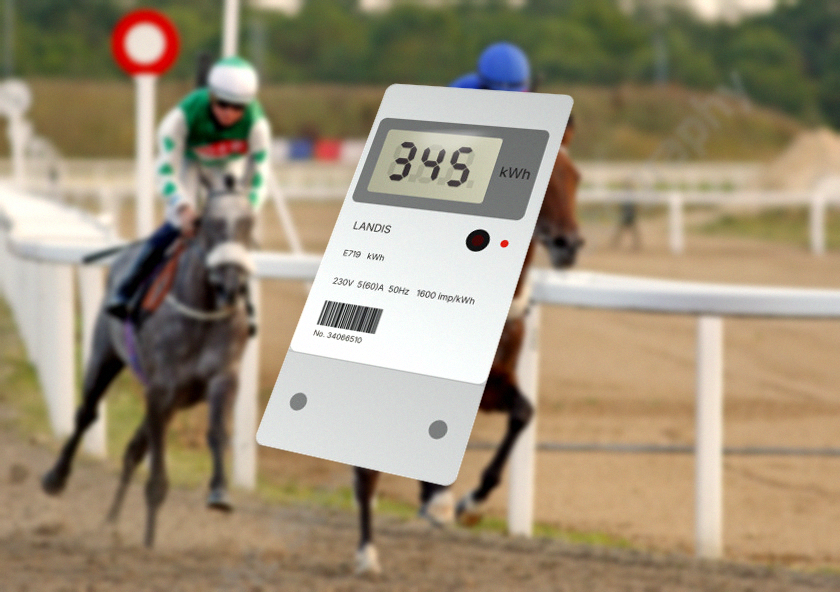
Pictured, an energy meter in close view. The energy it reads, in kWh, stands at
345 kWh
